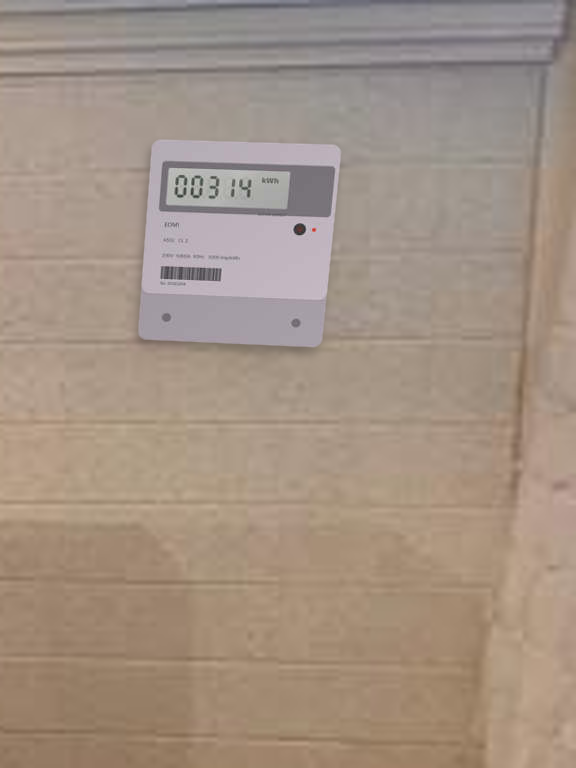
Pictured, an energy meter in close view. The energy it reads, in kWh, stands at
314 kWh
